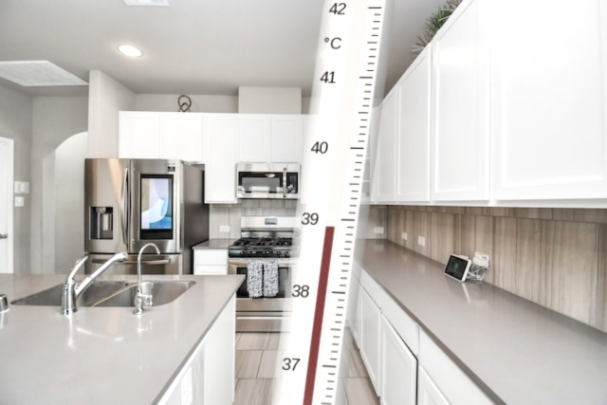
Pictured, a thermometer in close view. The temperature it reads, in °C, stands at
38.9 °C
